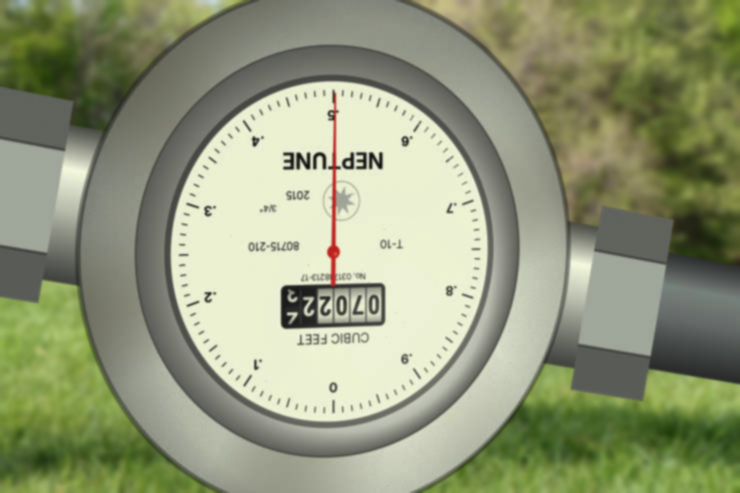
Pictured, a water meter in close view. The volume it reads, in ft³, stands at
70222.50 ft³
